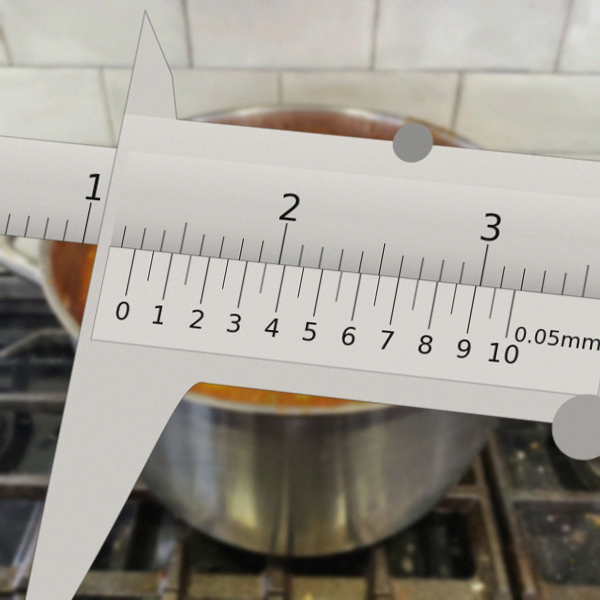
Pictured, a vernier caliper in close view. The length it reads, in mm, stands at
12.7 mm
